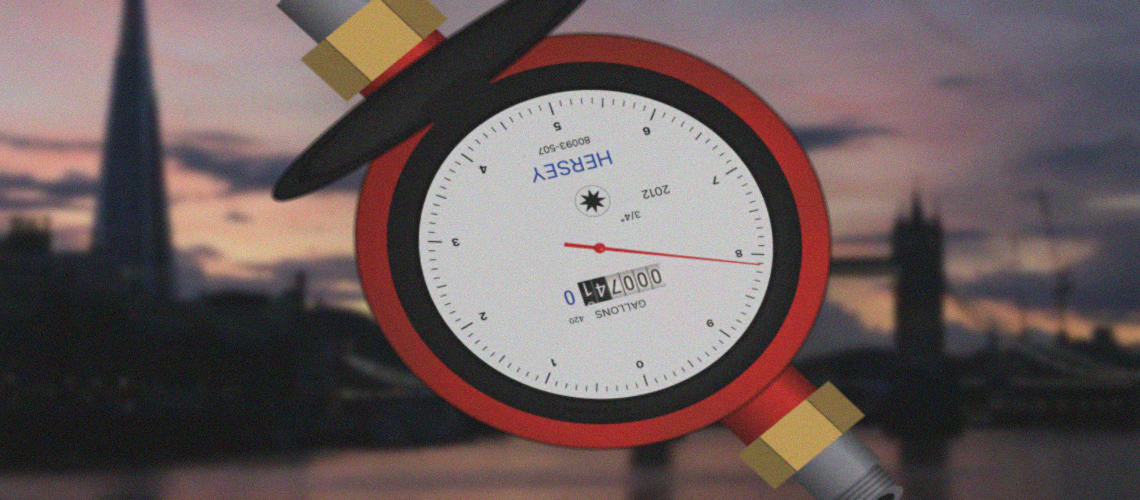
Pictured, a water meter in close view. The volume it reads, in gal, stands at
7408.1 gal
